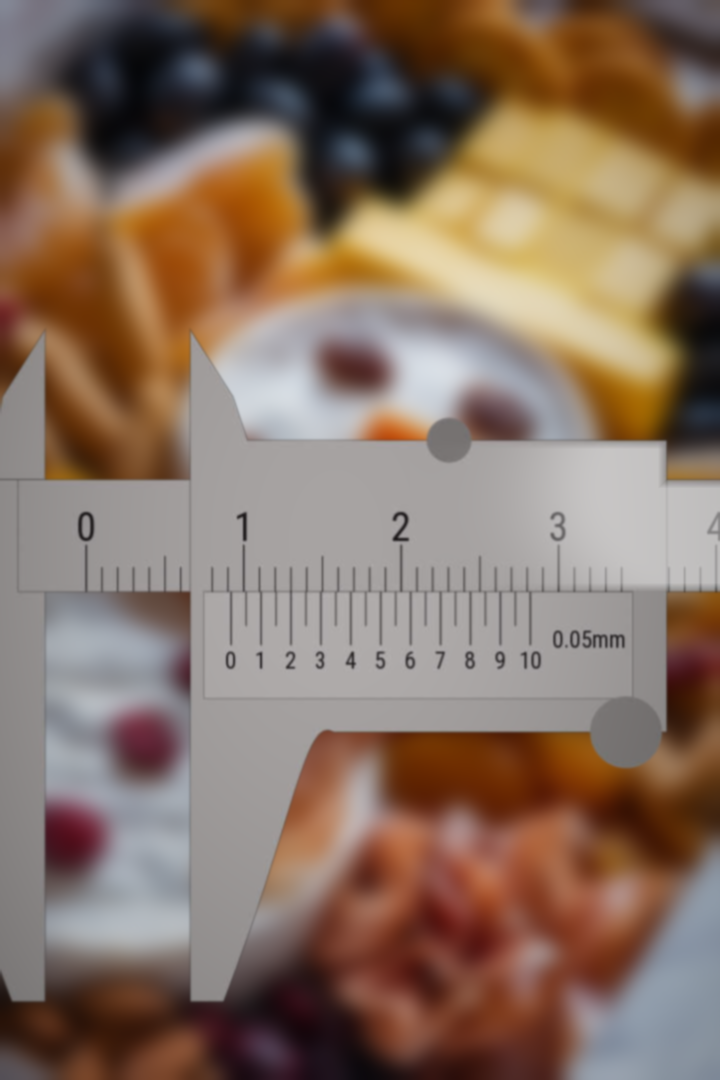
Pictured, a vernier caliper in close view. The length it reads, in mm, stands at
9.2 mm
